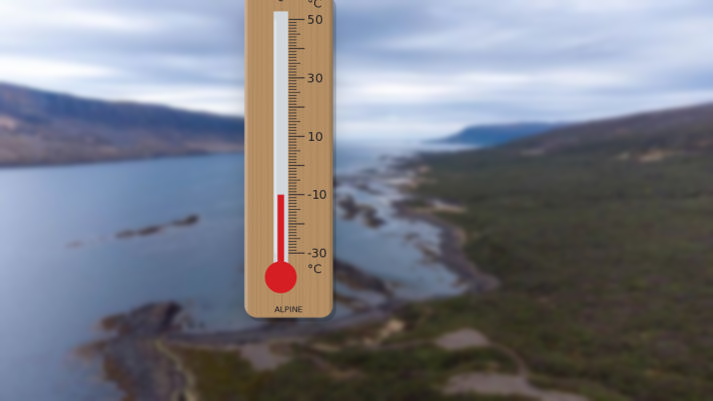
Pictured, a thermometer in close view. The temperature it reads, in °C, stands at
-10 °C
